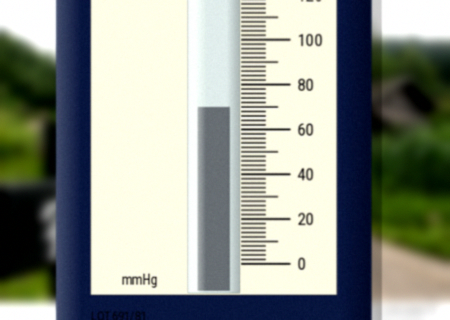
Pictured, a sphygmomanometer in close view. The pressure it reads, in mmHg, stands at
70 mmHg
